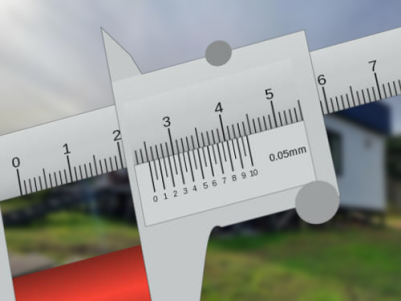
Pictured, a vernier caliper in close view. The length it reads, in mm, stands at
25.2 mm
